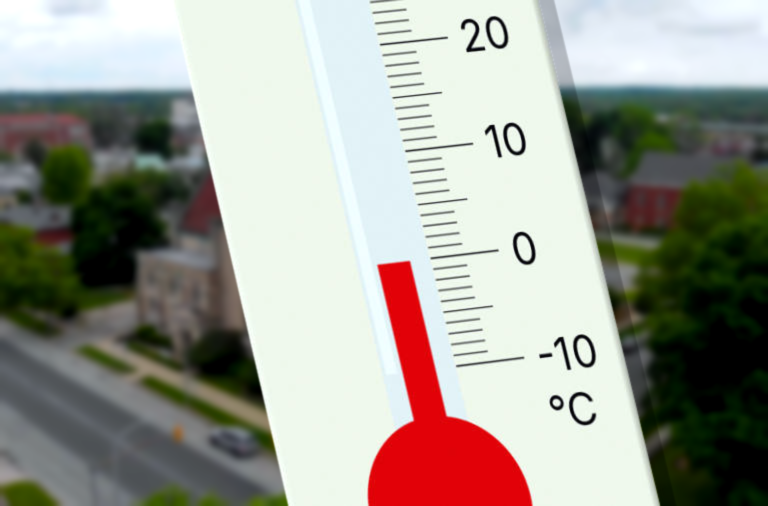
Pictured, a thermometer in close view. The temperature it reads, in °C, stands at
0 °C
